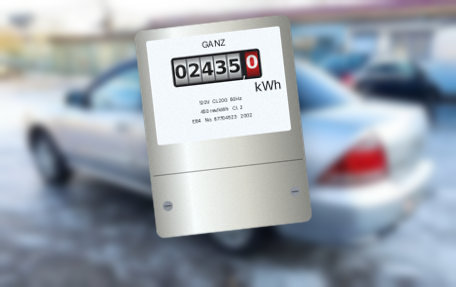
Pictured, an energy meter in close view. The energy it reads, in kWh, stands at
2435.0 kWh
